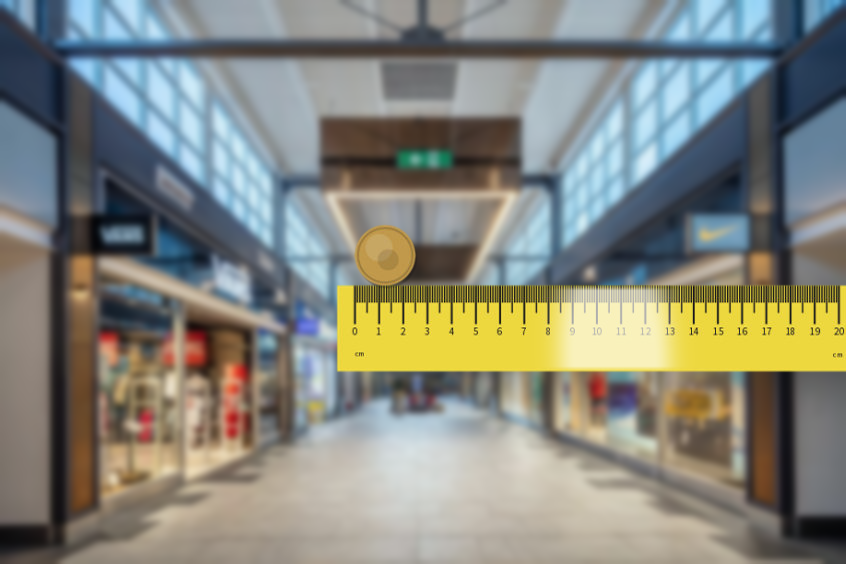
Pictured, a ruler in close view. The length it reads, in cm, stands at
2.5 cm
